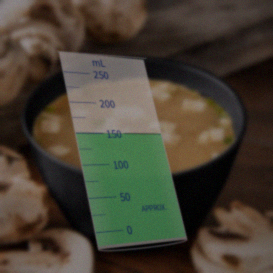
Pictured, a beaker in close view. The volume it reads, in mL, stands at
150 mL
